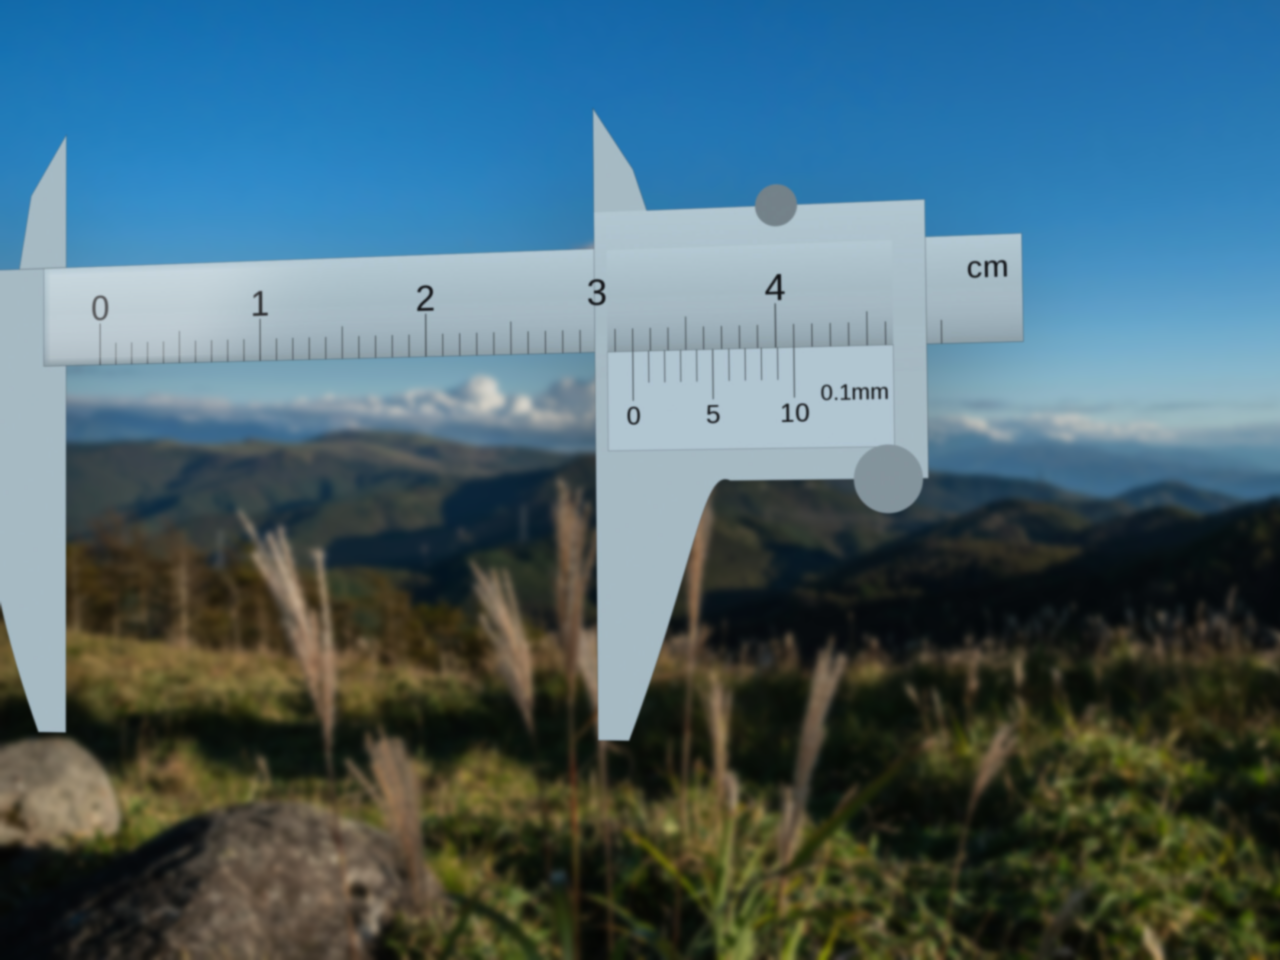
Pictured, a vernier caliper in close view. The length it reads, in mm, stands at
32.0 mm
